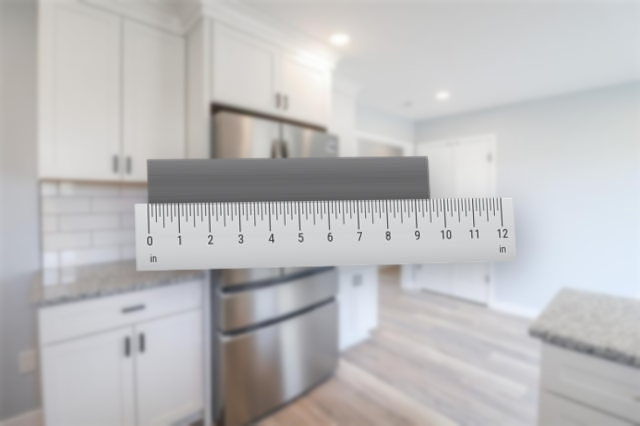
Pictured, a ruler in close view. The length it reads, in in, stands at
9.5 in
